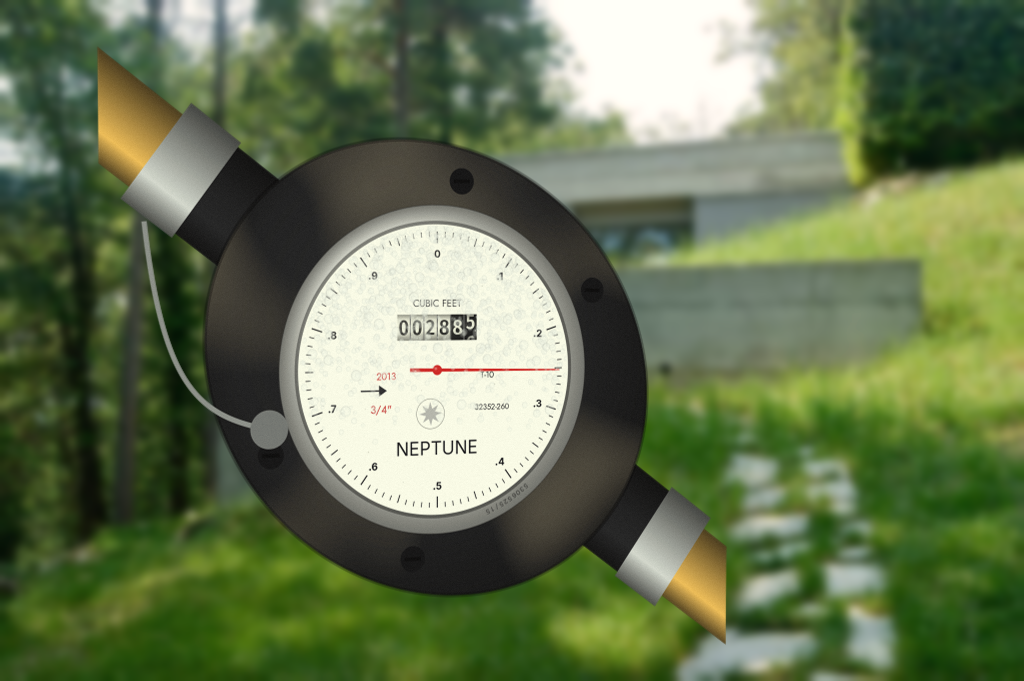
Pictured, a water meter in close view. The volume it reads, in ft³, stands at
2885.25 ft³
